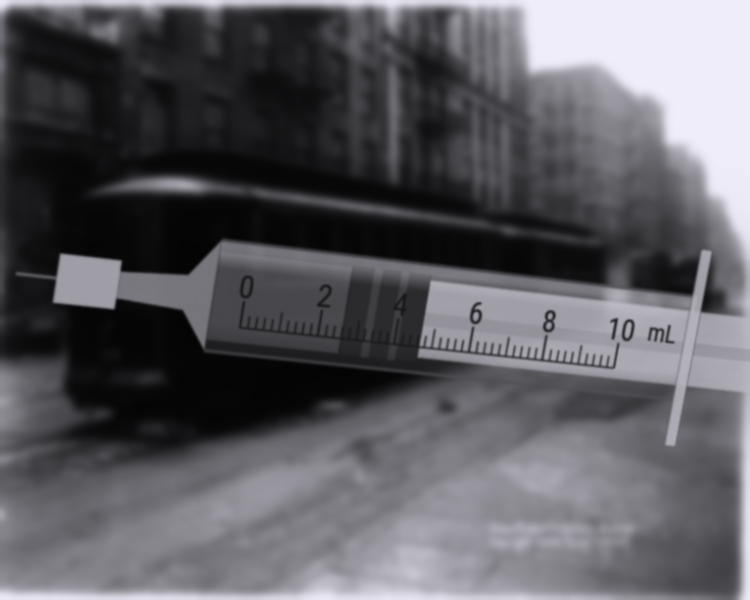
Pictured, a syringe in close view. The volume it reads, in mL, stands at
2.6 mL
